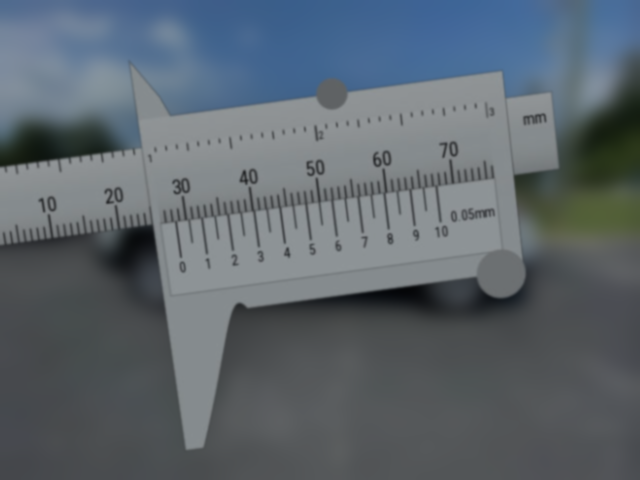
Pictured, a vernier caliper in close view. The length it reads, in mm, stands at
28.5 mm
